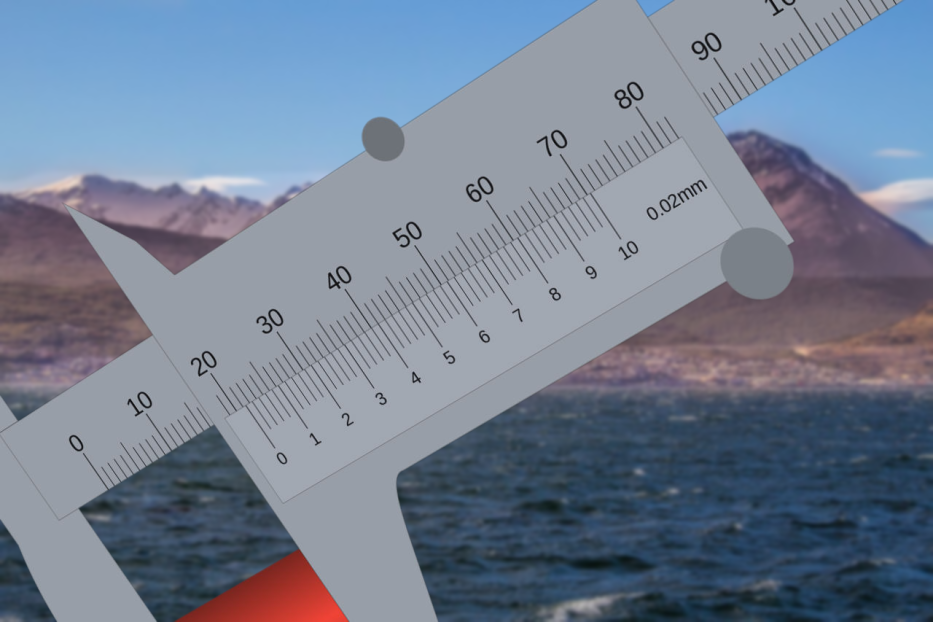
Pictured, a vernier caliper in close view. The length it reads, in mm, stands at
21.4 mm
